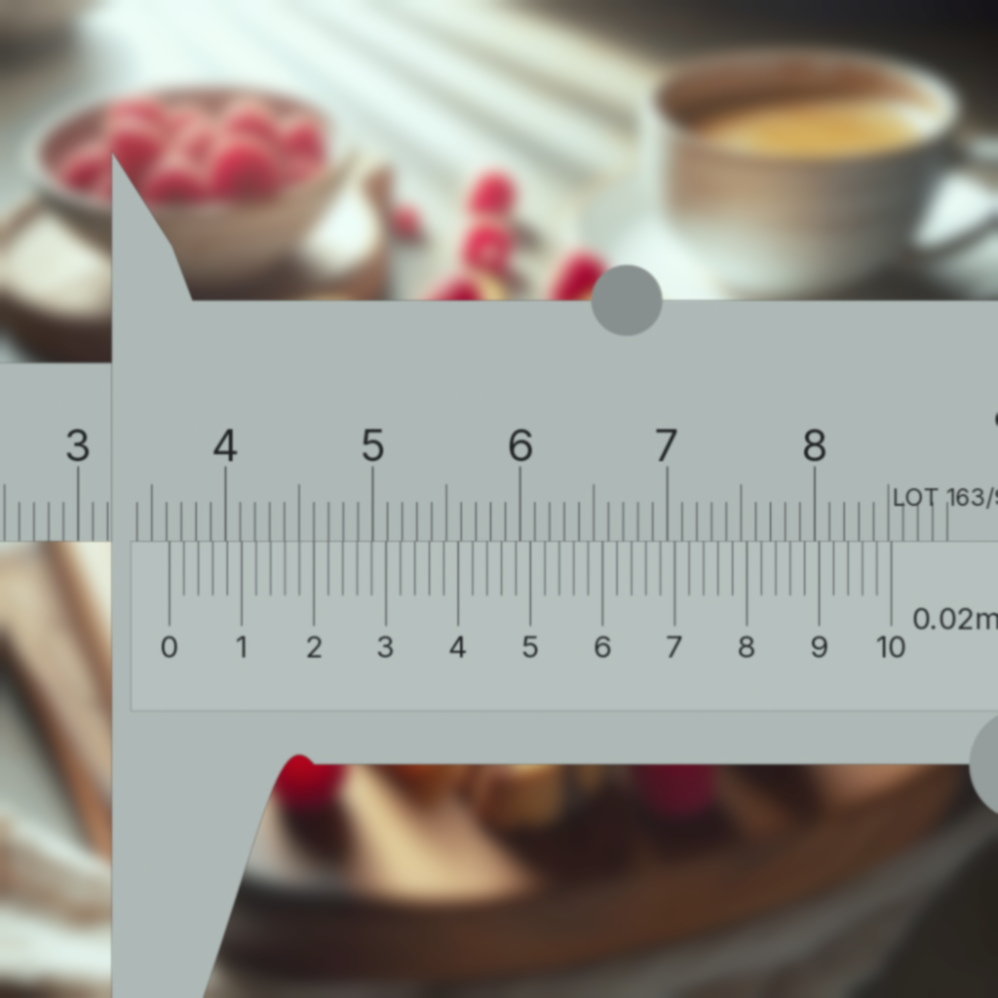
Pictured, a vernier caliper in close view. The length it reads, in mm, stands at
36.2 mm
